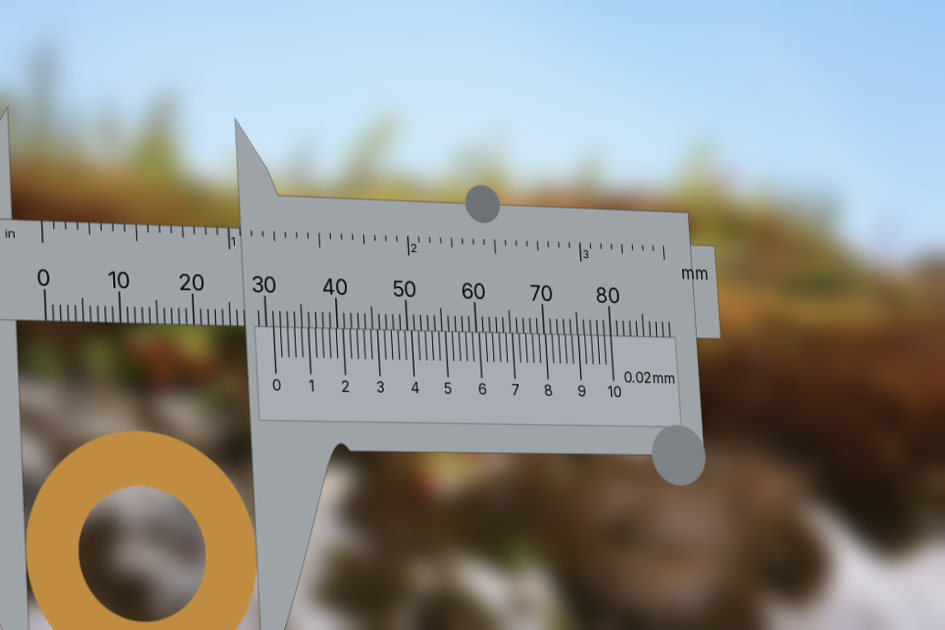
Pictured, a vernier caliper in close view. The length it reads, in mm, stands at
31.0 mm
